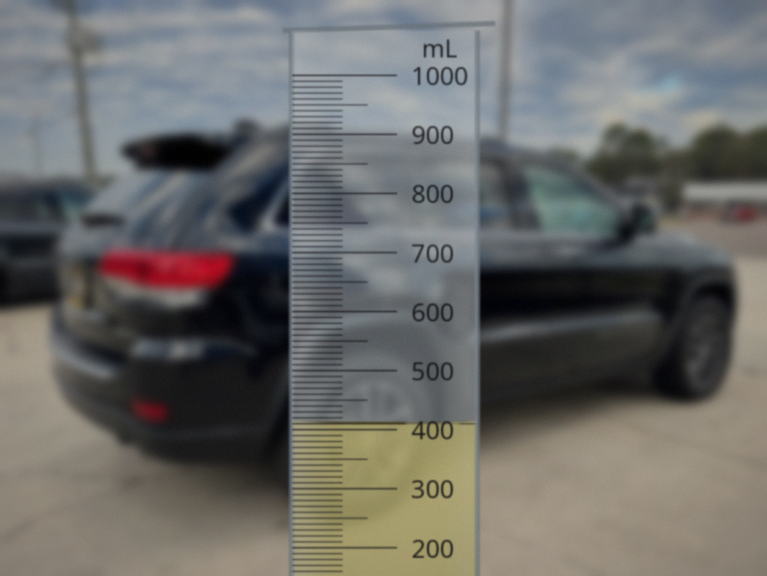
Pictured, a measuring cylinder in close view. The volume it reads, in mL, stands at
410 mL
